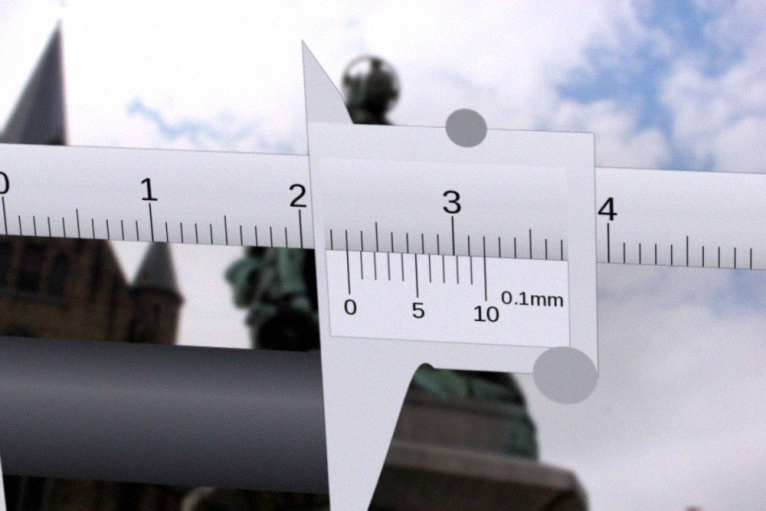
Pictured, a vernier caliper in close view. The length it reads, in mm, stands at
23.0 mm
